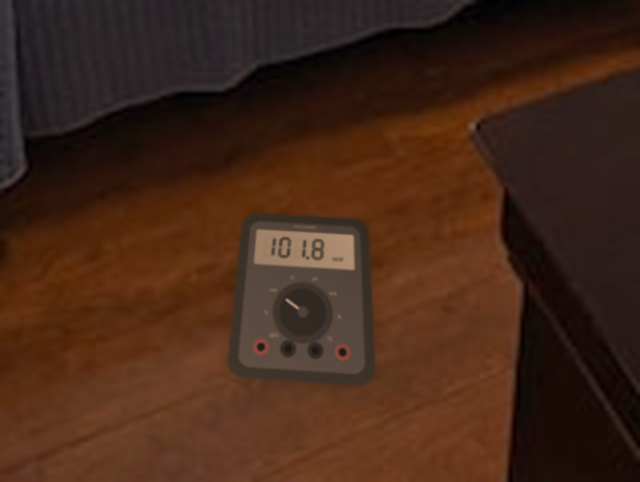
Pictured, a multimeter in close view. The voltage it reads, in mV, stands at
101.8 mV
